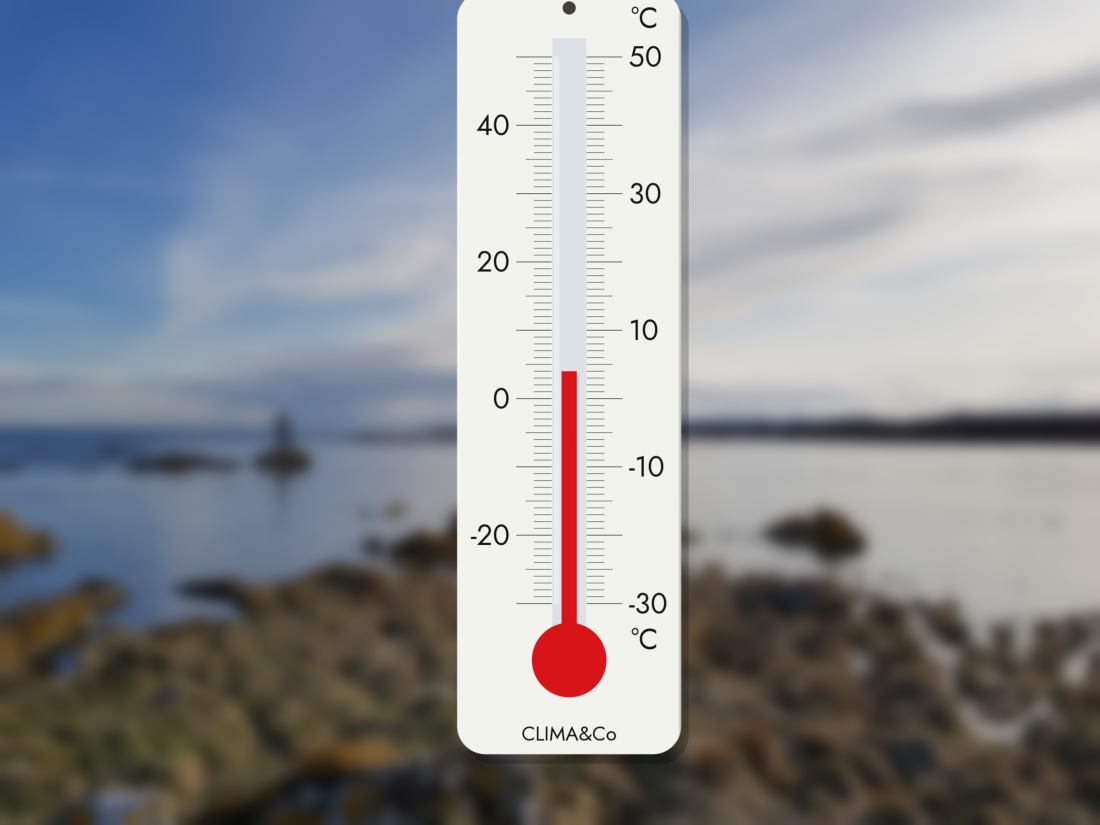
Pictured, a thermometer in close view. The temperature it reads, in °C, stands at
4 °C
